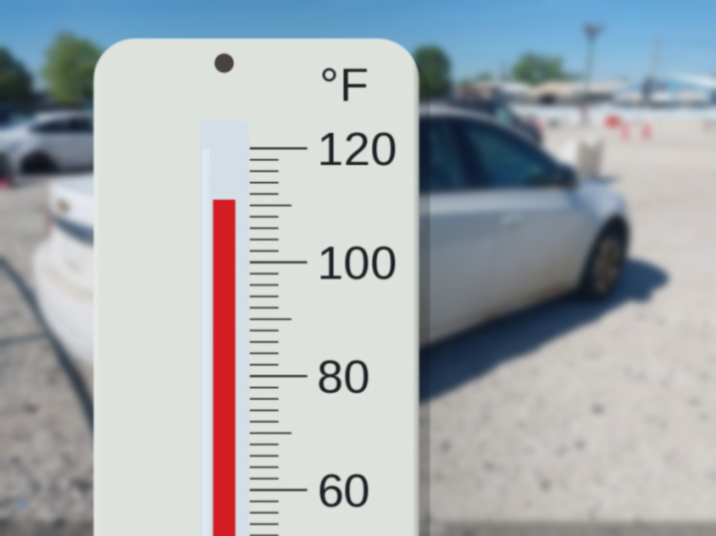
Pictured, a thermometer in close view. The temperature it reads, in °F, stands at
111 °F
